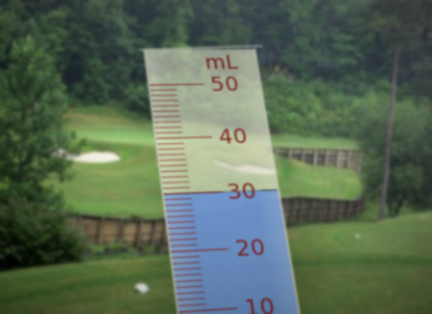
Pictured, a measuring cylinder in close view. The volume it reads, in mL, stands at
30 mL
